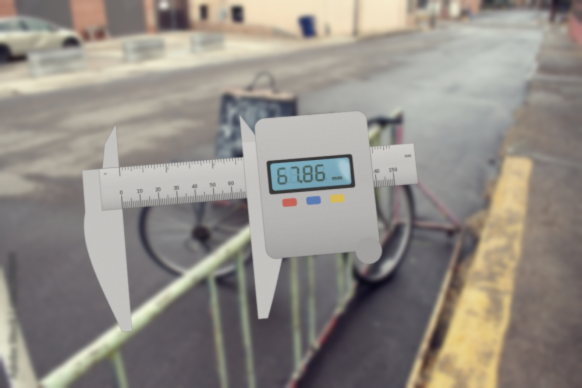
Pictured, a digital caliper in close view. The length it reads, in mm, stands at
67.86 mm
